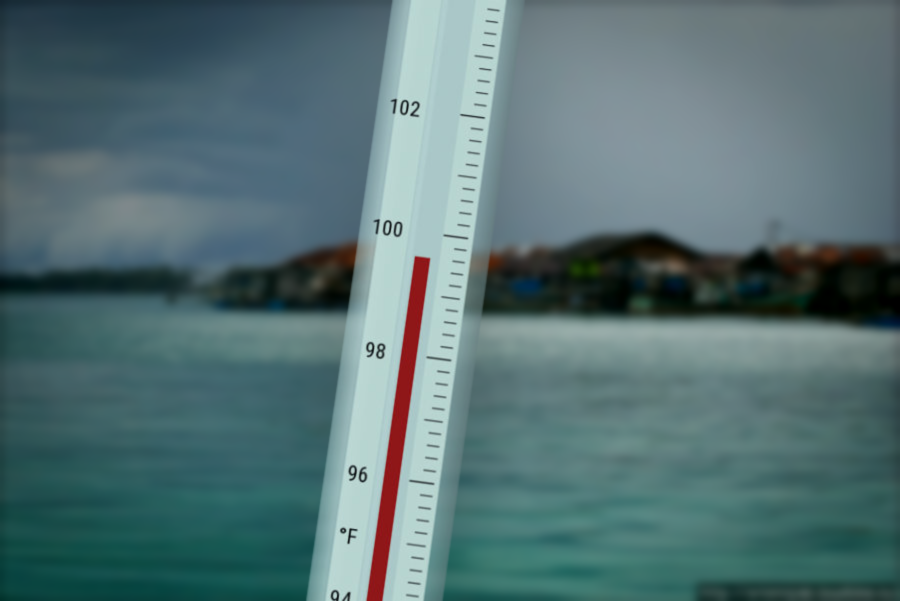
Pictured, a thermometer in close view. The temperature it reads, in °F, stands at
99.6 °F
